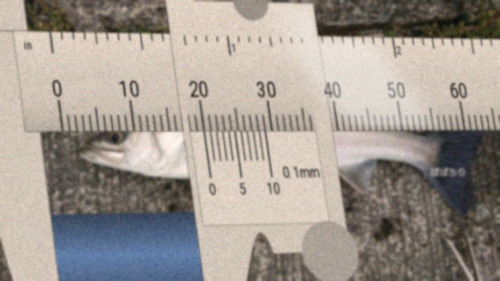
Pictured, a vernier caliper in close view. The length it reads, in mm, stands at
20.0 mm
